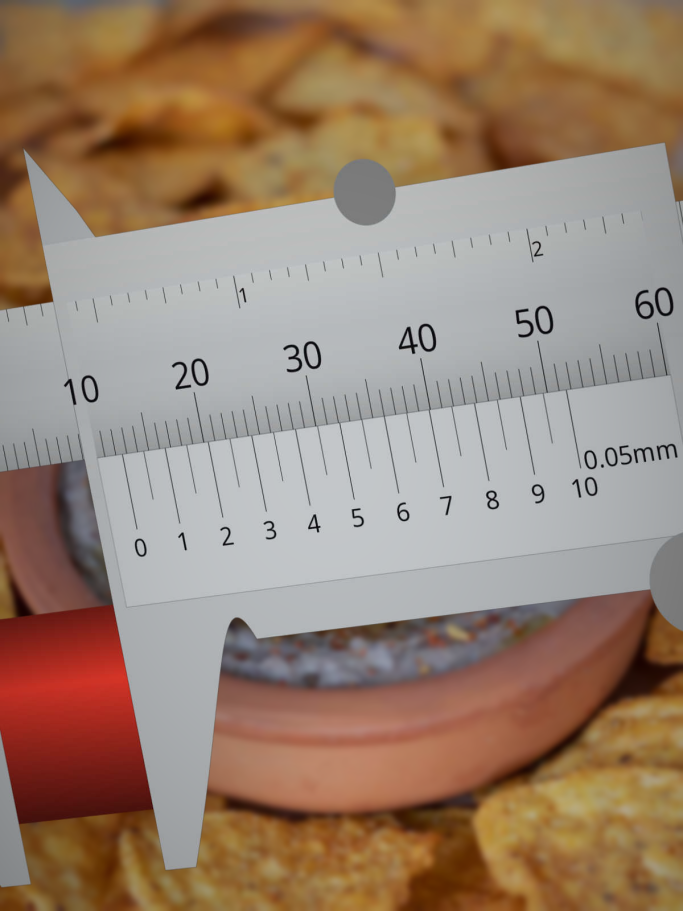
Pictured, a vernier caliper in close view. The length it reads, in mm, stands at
12.6 mm
